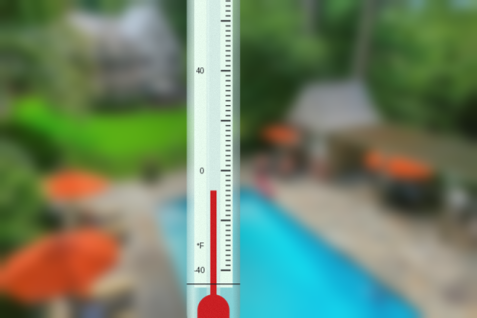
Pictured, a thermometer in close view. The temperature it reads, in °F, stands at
-8 °F
